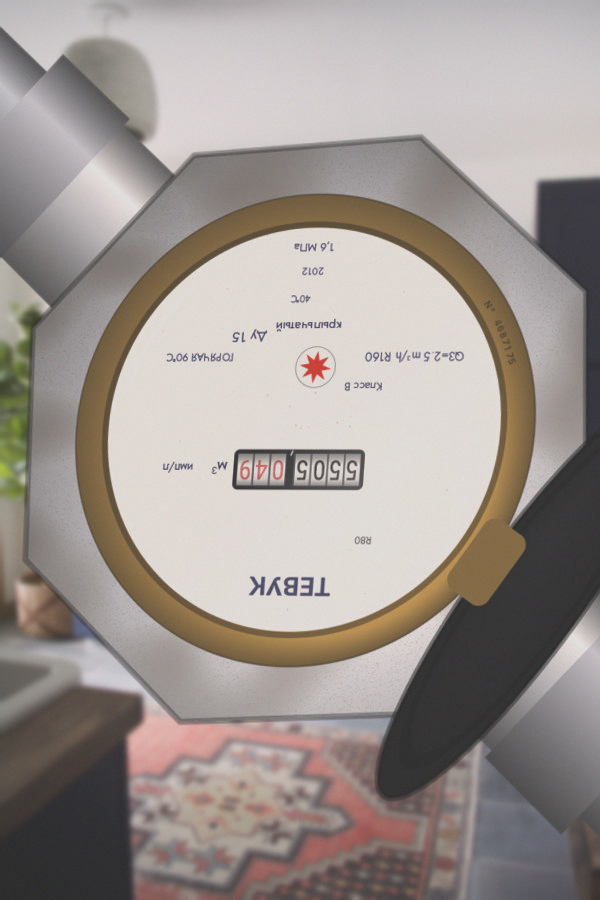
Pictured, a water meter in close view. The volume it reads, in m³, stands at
5505.049 m³
